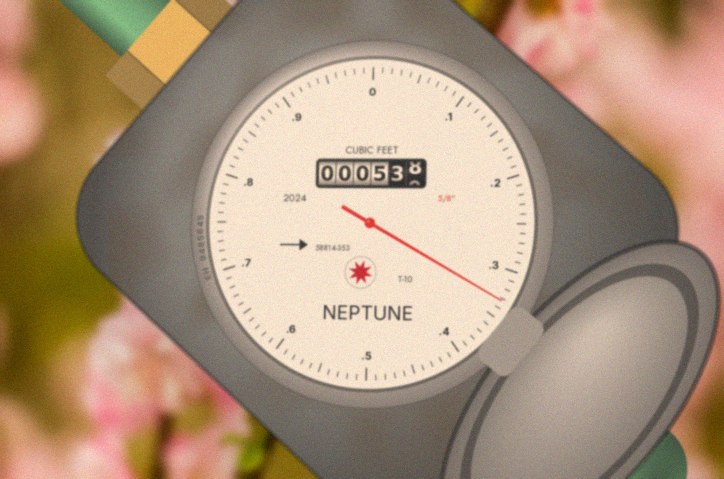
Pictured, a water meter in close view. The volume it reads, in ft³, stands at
538.33 ft³
